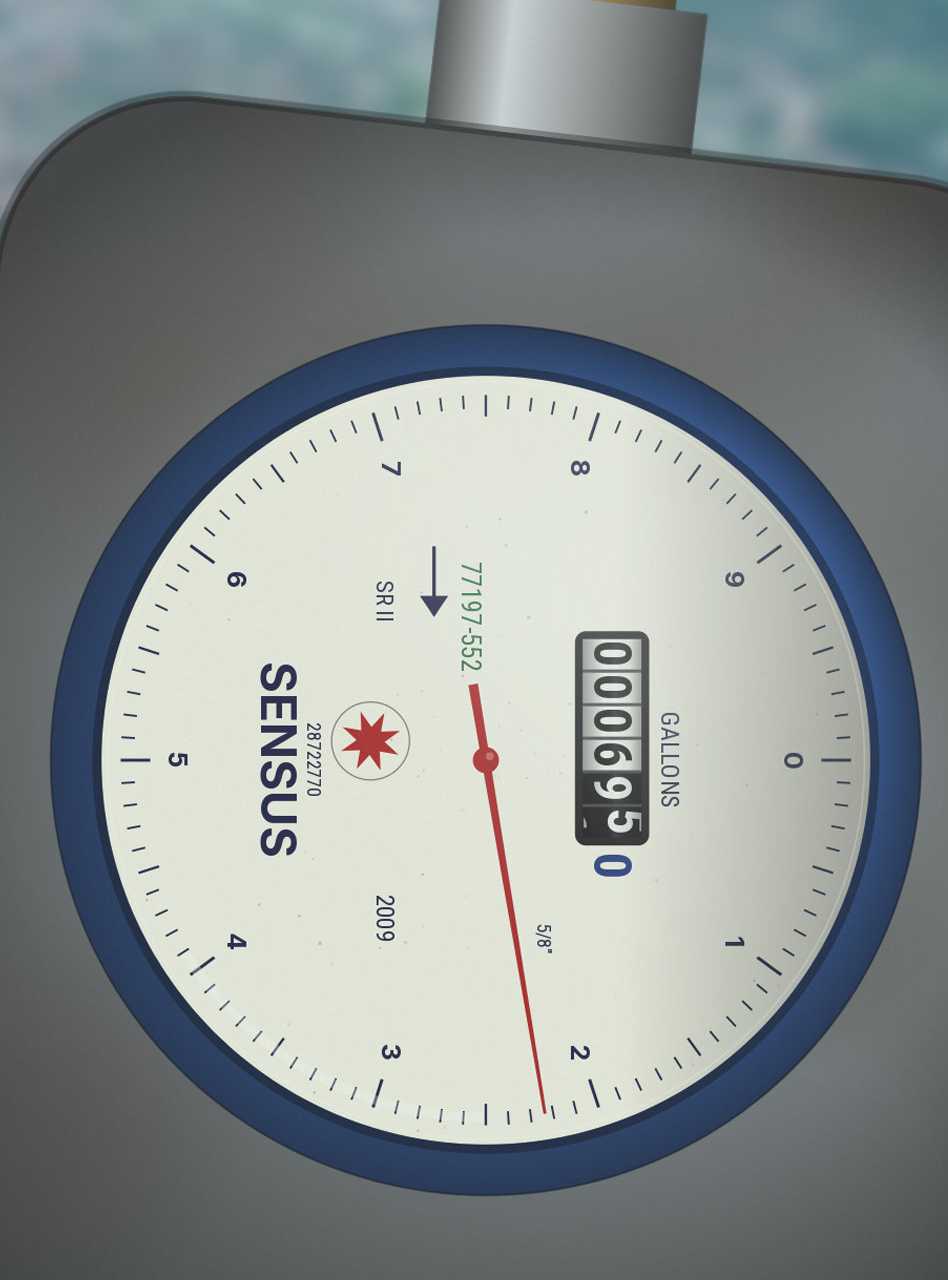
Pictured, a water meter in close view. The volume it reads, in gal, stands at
6952.2 gal
